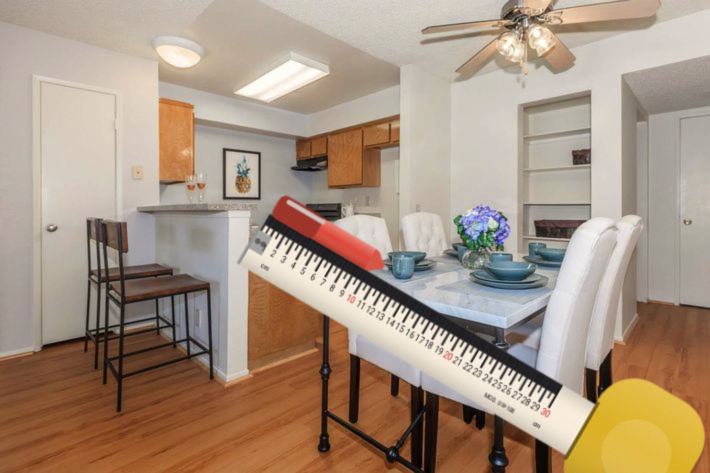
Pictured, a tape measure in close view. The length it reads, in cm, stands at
11.5 cm
